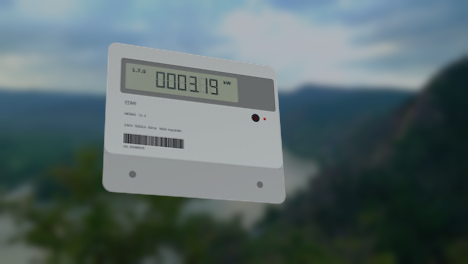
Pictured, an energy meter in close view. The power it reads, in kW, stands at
3.19 kW
